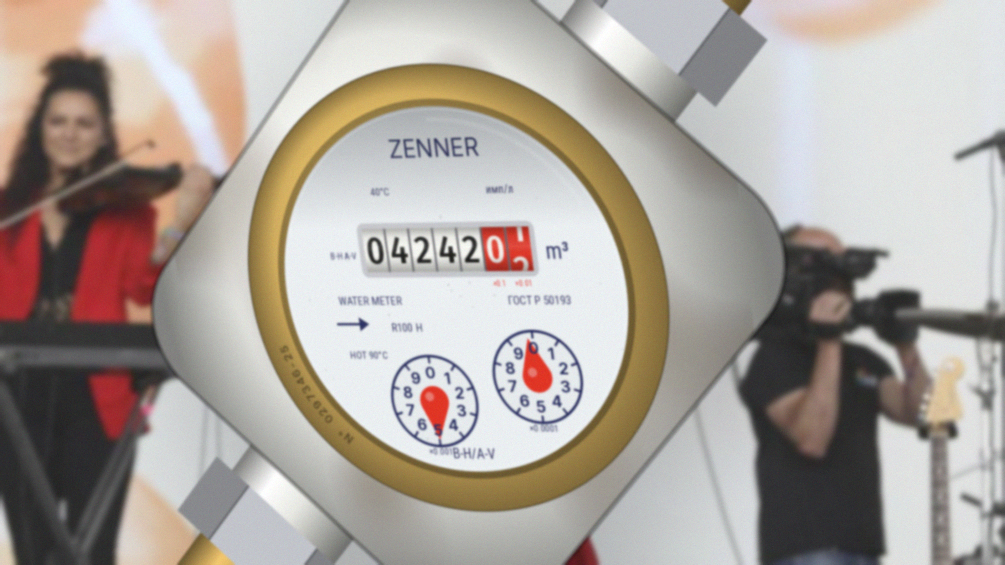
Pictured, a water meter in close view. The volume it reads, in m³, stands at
4242.0149 m³
